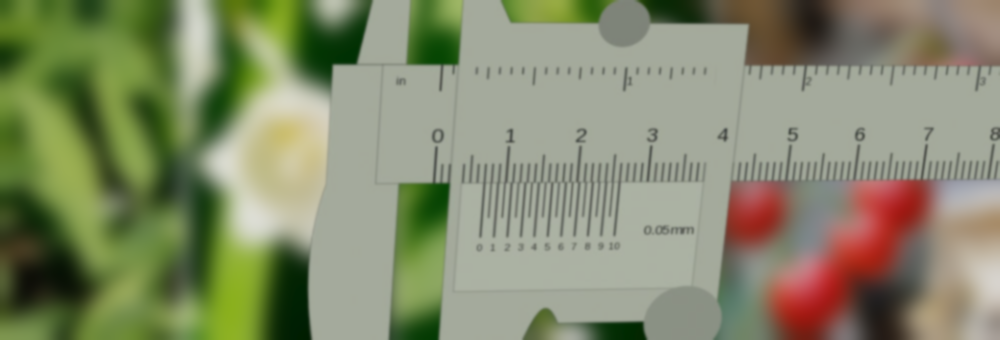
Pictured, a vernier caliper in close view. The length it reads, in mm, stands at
7.0 mm
